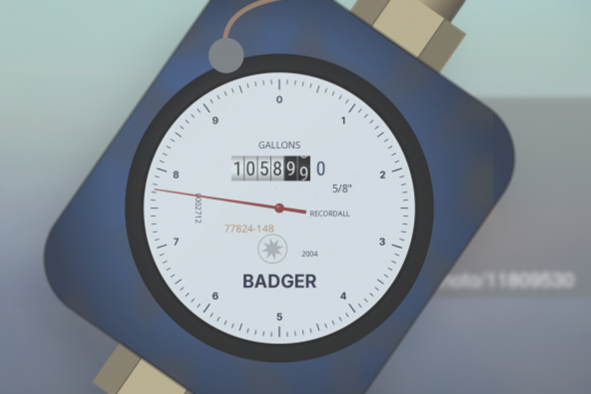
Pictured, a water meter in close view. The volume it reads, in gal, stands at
1058987.7 gal
